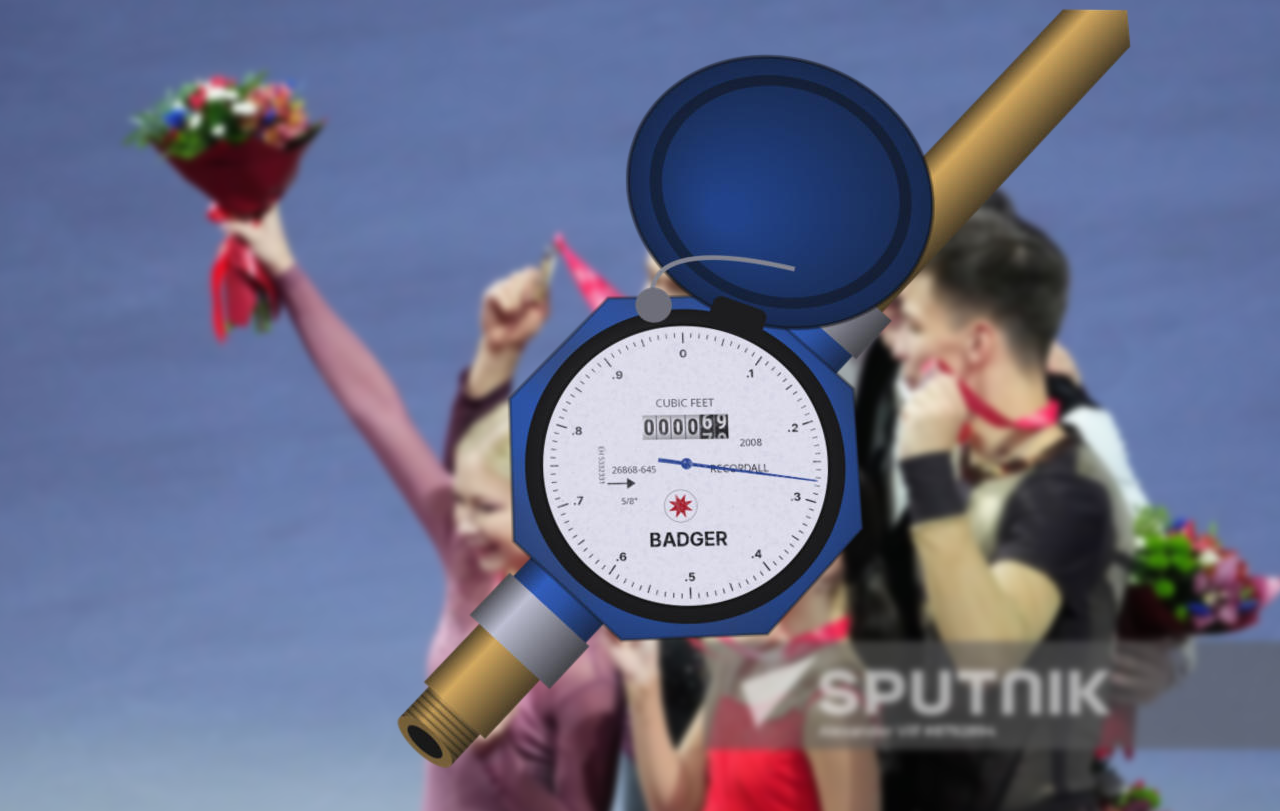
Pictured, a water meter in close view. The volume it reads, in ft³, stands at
69.27 ft³
